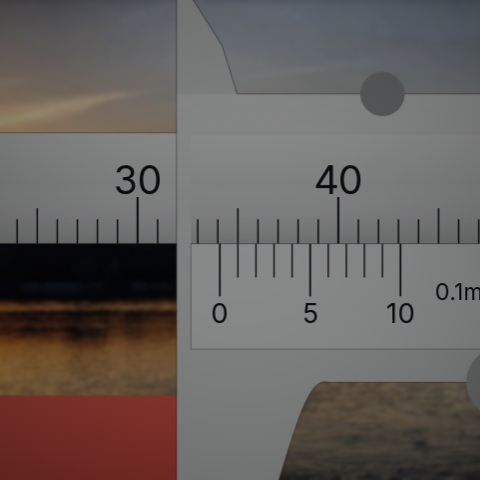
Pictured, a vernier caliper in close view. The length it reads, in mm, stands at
34.1 mm
